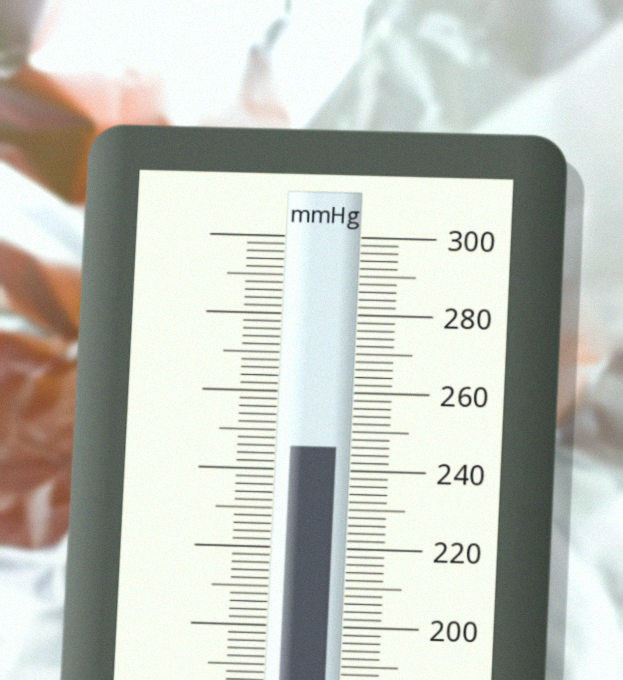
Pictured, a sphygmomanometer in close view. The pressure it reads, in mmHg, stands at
246 mmHg
